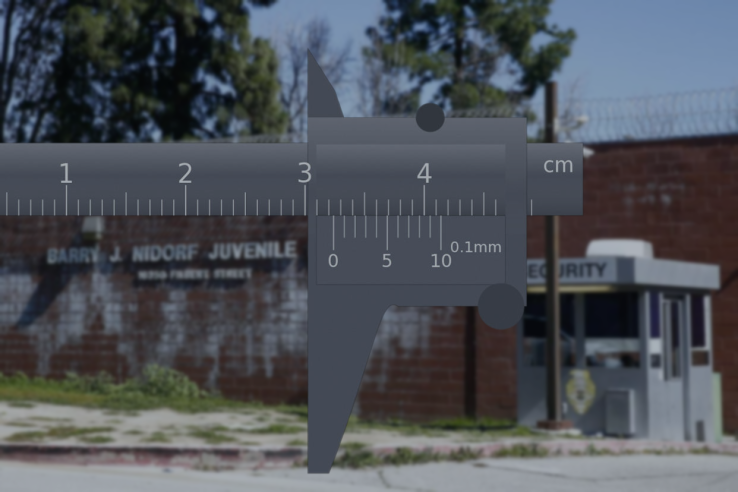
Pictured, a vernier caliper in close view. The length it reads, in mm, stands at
32.4 mm
